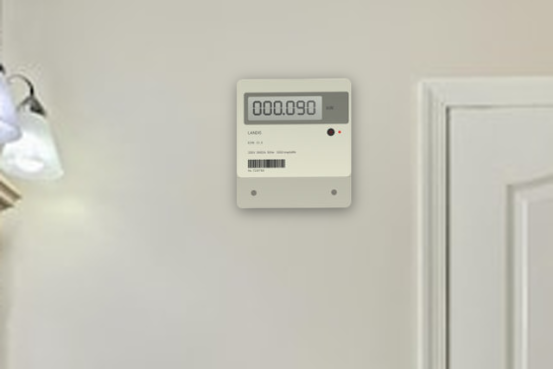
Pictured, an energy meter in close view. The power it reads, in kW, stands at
0.090 kW
